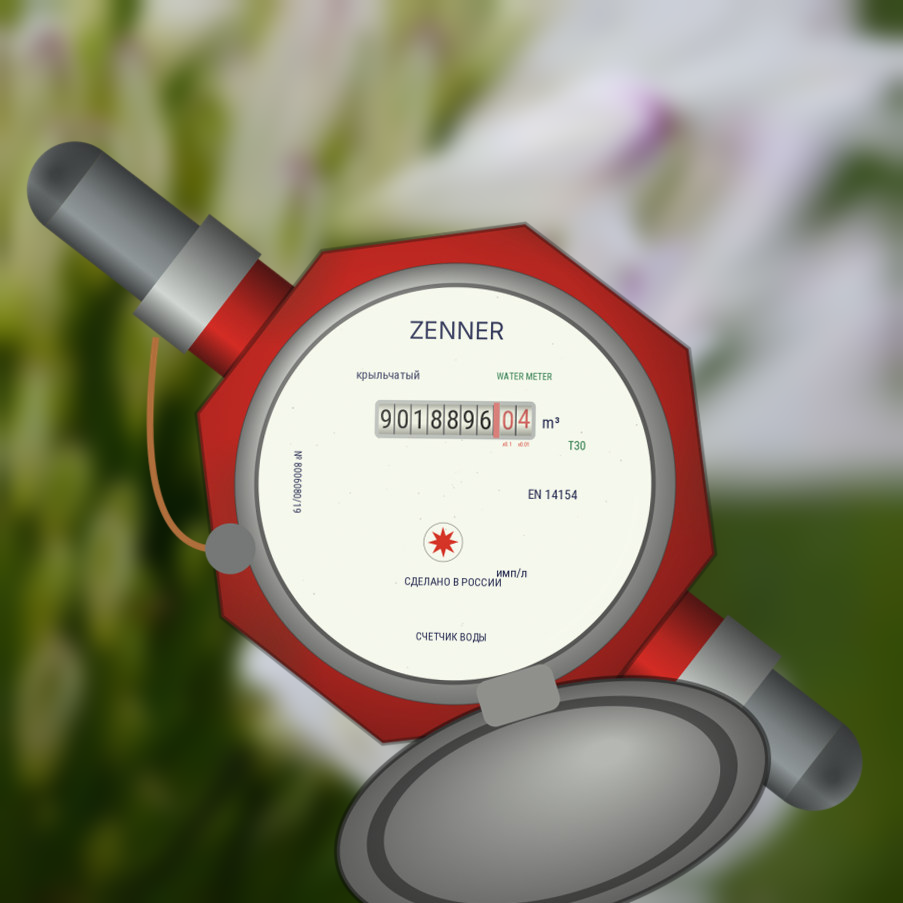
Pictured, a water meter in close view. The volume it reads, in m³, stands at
9018896.04 m³
